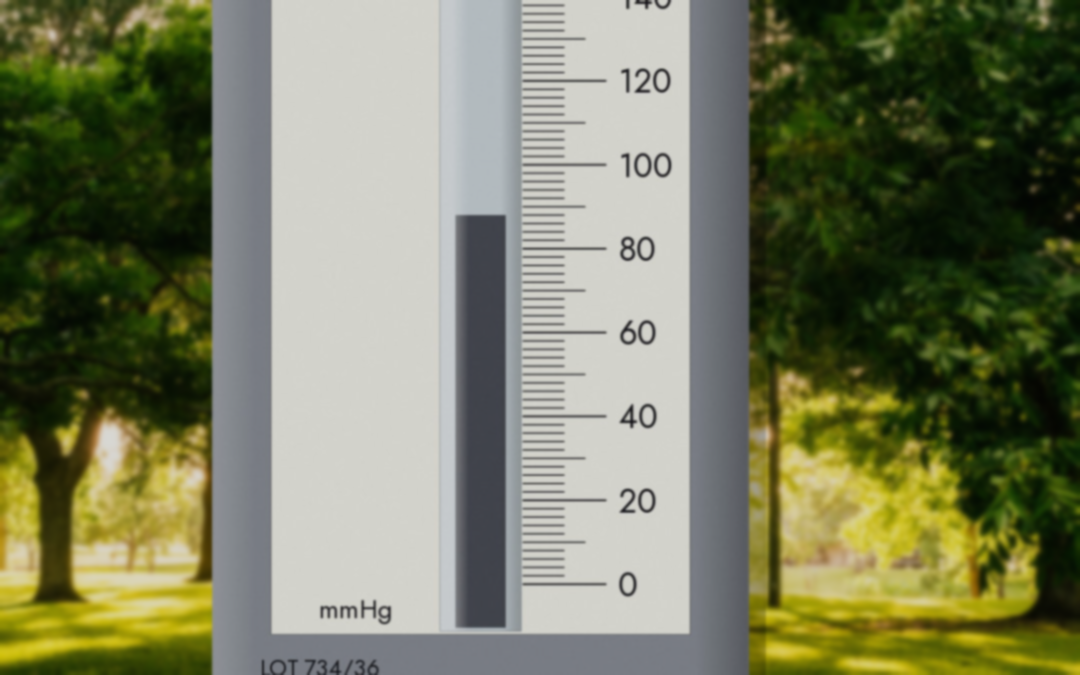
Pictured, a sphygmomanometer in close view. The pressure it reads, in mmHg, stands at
88 mmHg
